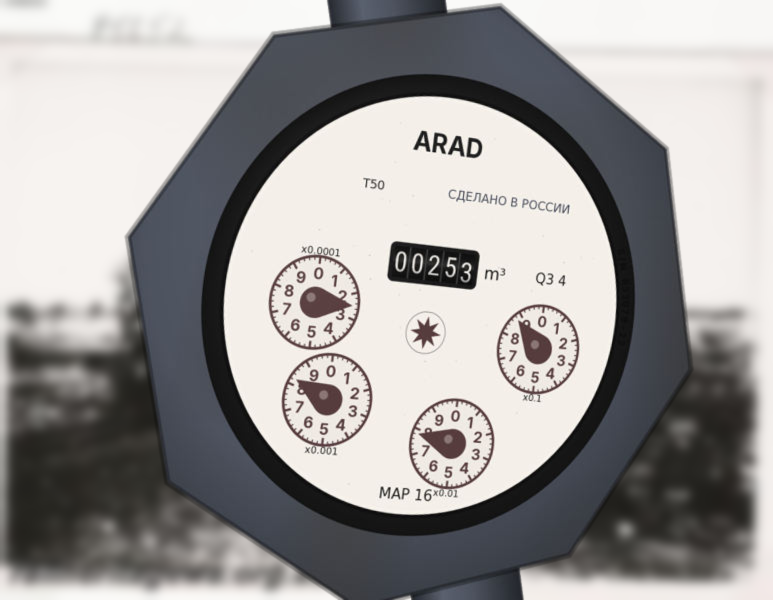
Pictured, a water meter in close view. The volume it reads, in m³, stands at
252.8782 m³
